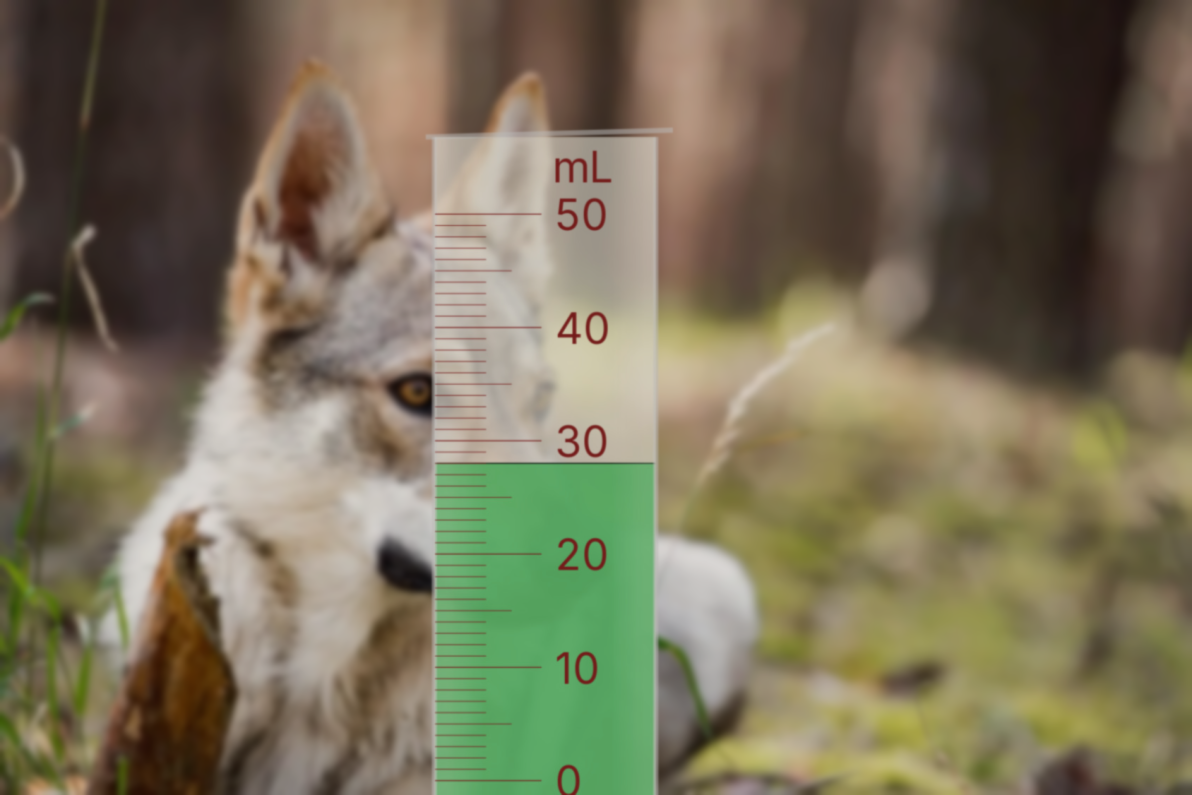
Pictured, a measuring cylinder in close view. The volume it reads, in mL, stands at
28 mL
